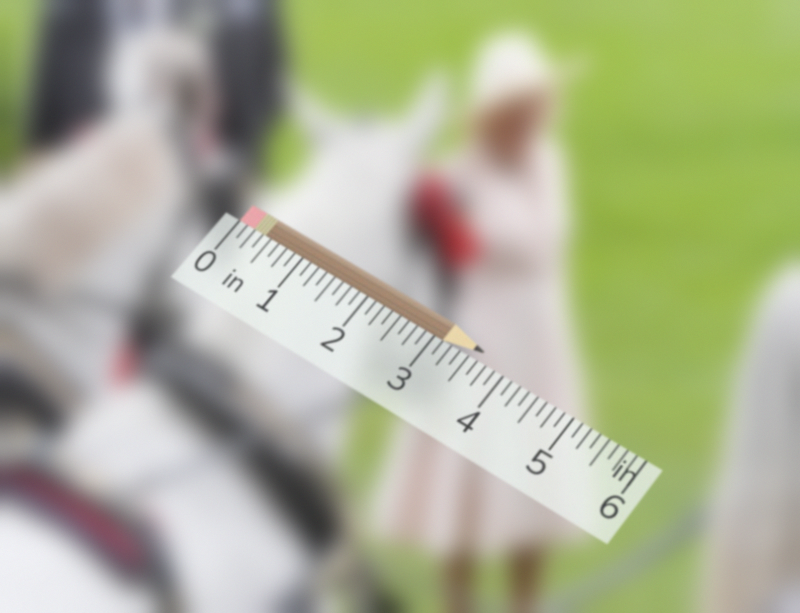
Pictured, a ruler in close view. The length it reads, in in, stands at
3.625 in
